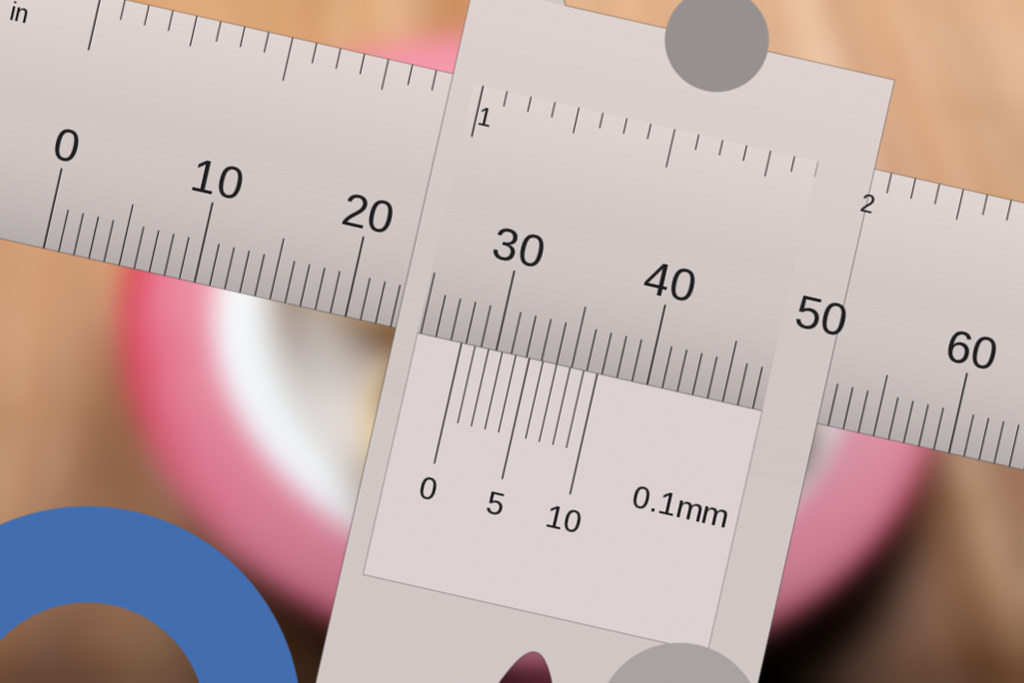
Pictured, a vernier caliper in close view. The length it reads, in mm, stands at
27.7 mm
